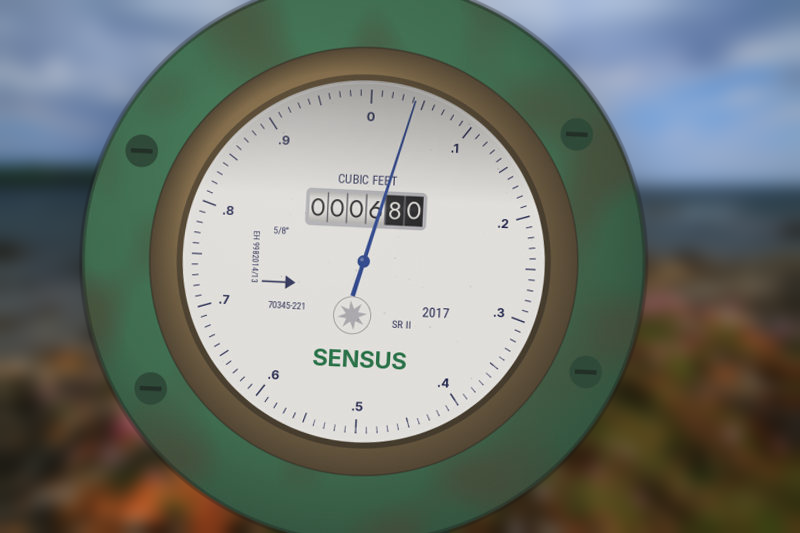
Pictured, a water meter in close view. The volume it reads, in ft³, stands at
680.04 ft³
